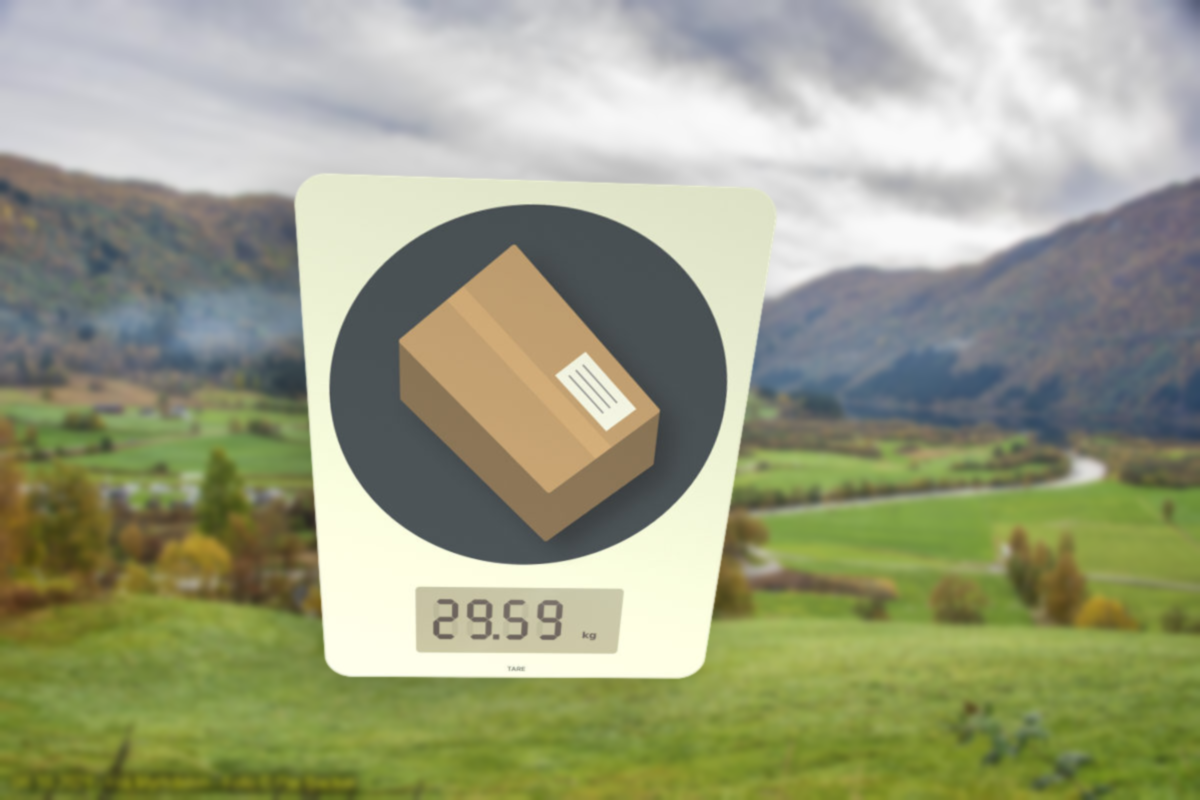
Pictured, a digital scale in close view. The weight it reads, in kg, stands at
29.59 kg
